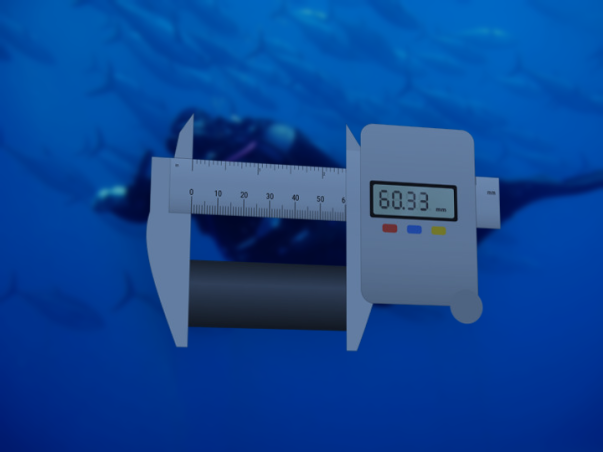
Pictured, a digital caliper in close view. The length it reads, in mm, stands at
60.33 mm
